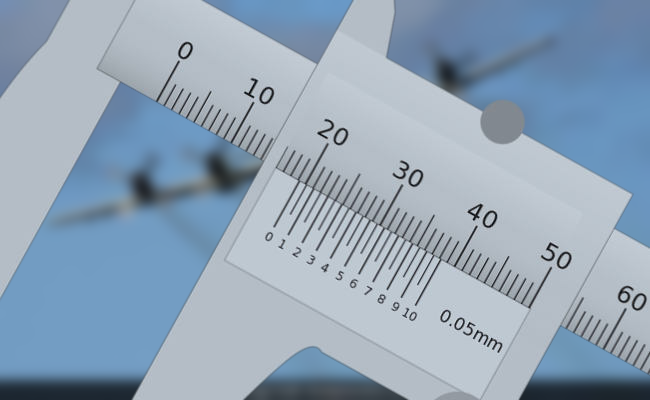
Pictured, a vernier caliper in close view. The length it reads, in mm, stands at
19.2 mm
